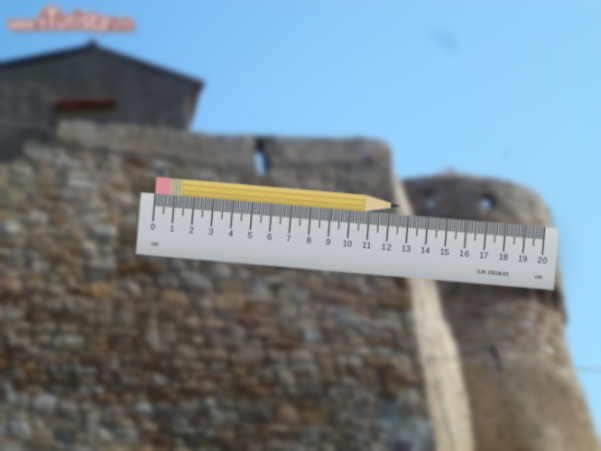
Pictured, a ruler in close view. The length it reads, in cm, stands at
12.5 cm
